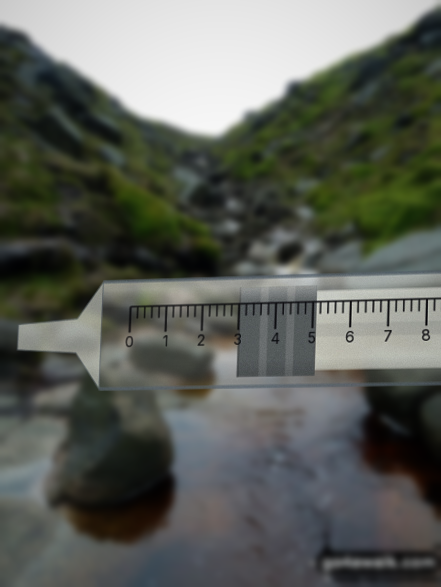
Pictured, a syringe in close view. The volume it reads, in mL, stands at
3 mL
